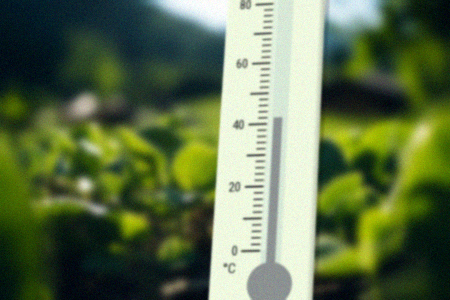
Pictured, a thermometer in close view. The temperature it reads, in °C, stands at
42 °C
